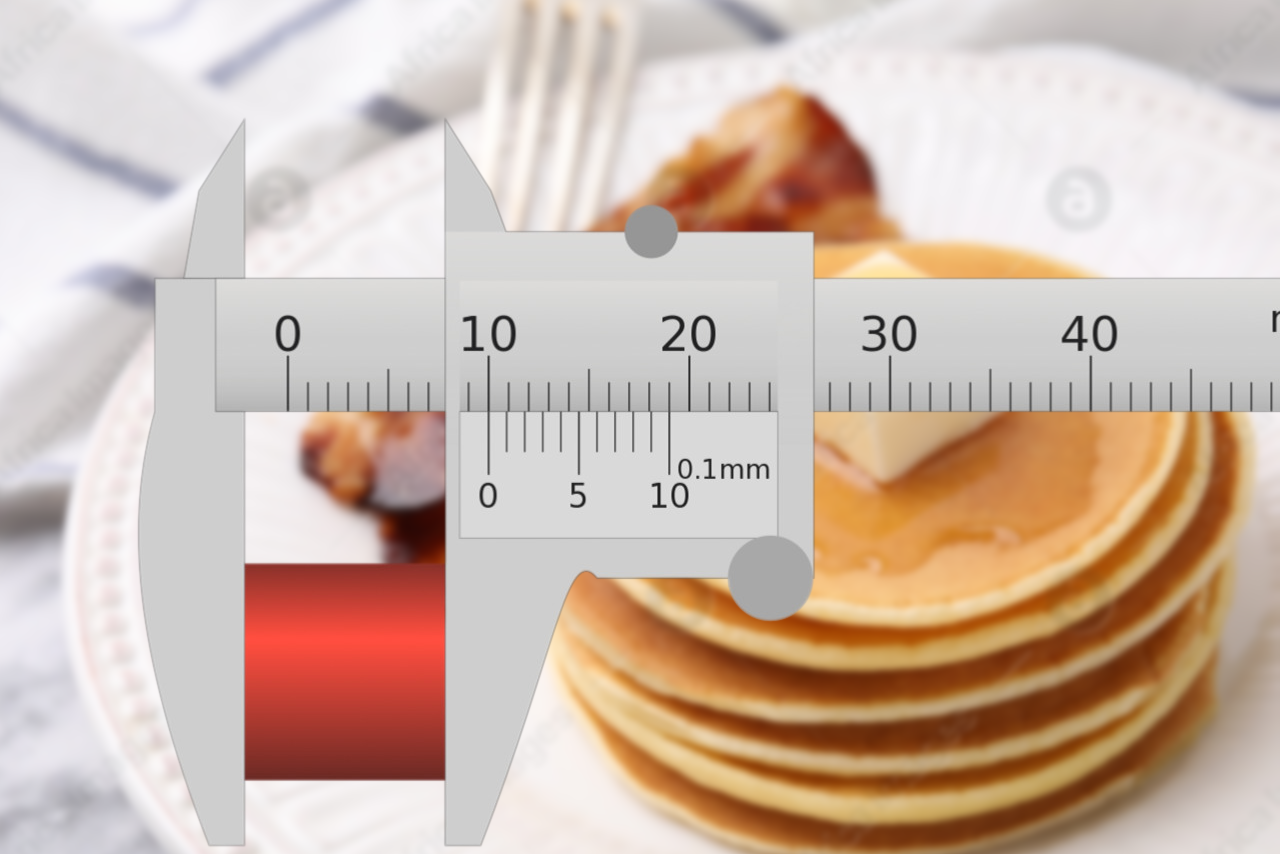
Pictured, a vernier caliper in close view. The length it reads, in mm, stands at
10.0 mm
